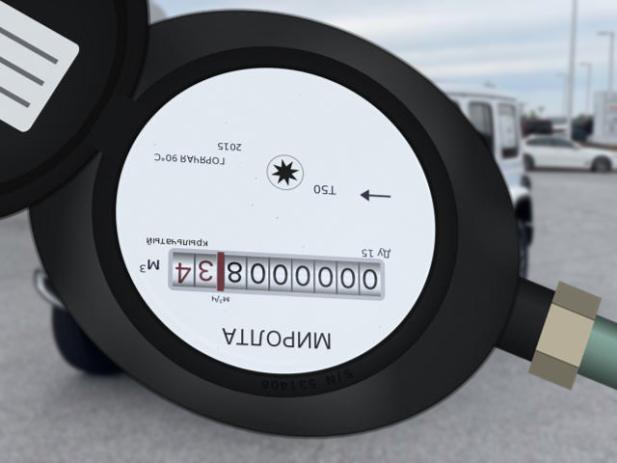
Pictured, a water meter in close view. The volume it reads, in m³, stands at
8.34 m³
